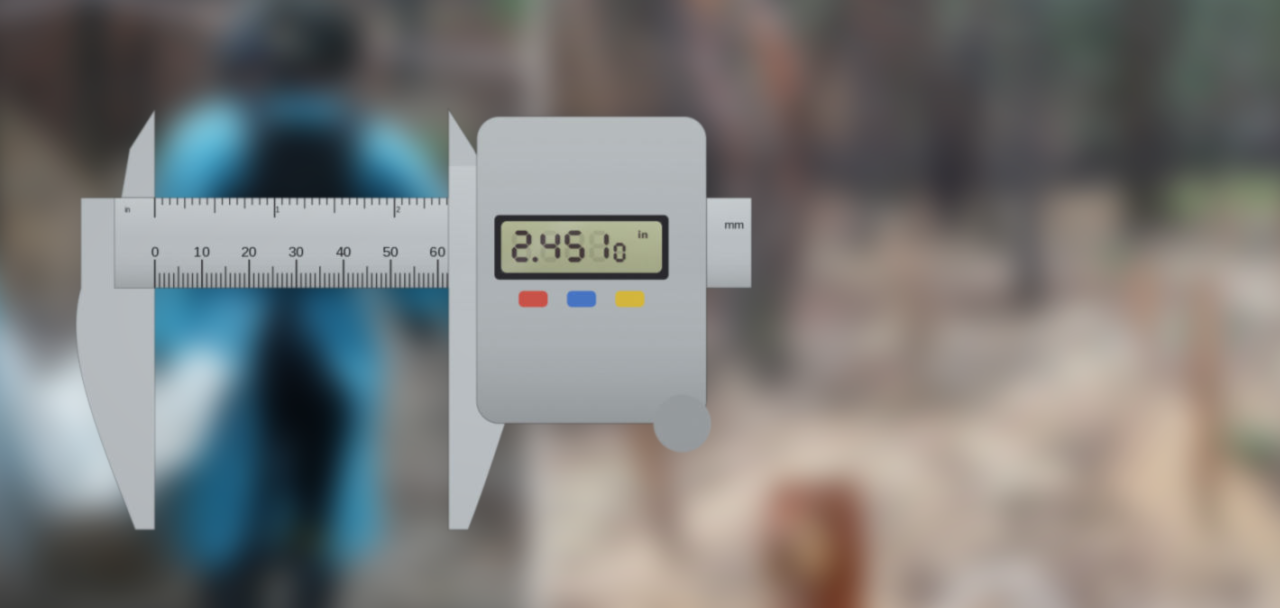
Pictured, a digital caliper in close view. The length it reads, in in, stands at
2.4510 in
